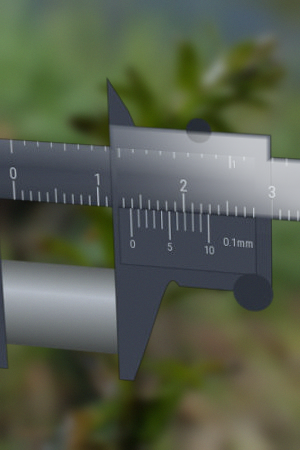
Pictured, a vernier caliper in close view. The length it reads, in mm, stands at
13.8 mm
